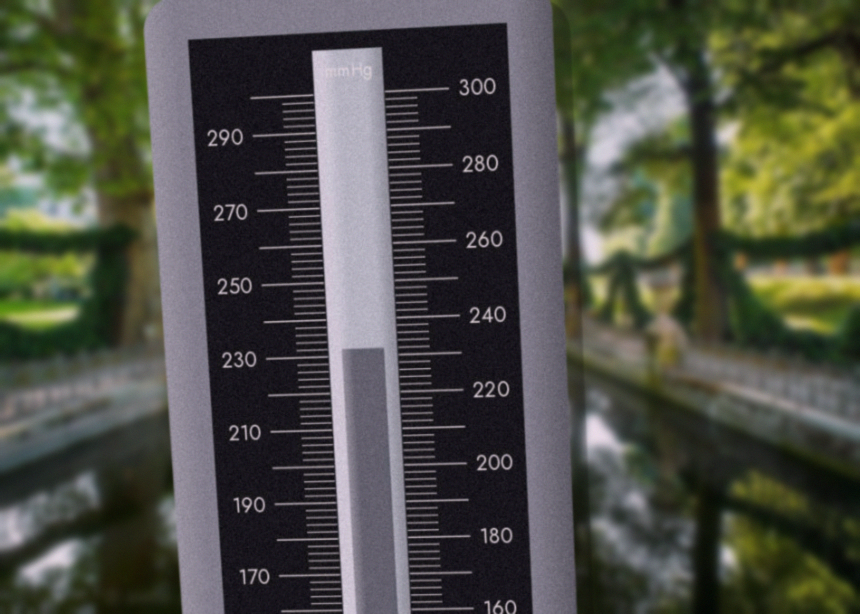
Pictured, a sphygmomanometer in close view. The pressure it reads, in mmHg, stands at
232 mmHg
